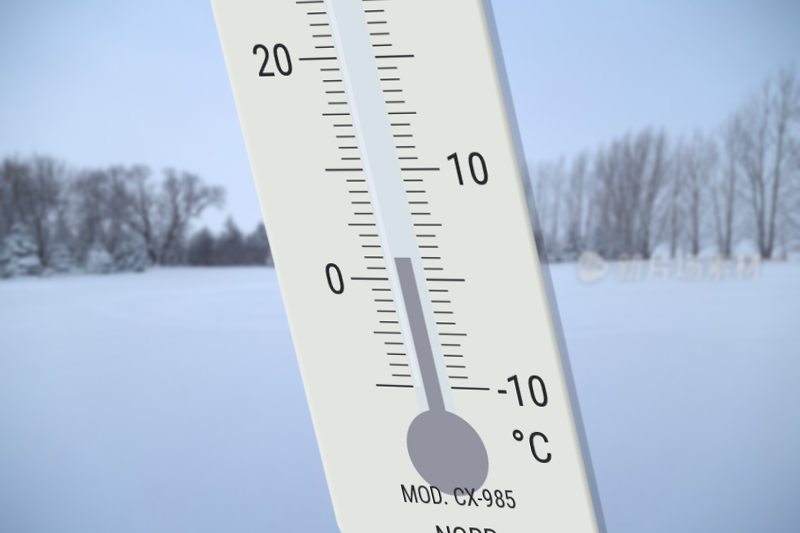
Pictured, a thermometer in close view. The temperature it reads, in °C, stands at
2 °C
